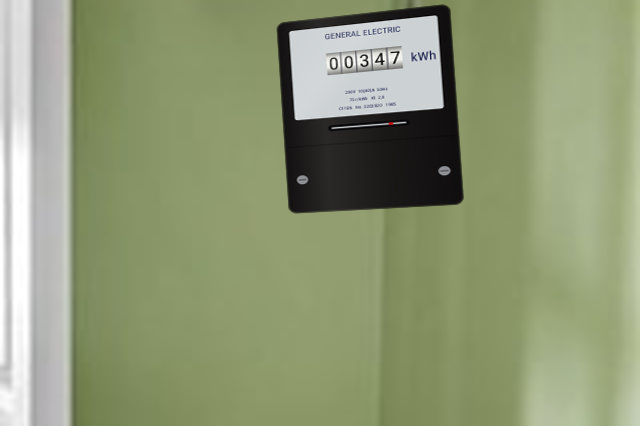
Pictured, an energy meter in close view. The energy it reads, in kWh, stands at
347 kWh
